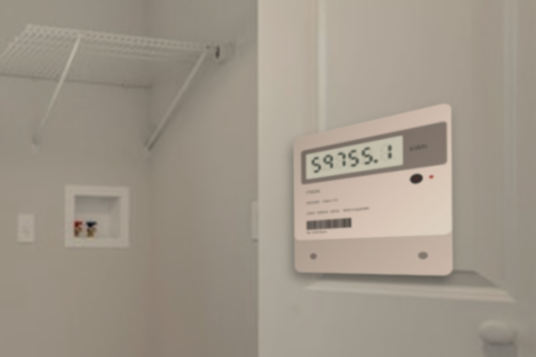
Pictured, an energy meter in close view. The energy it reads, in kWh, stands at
59755.1 kWh
